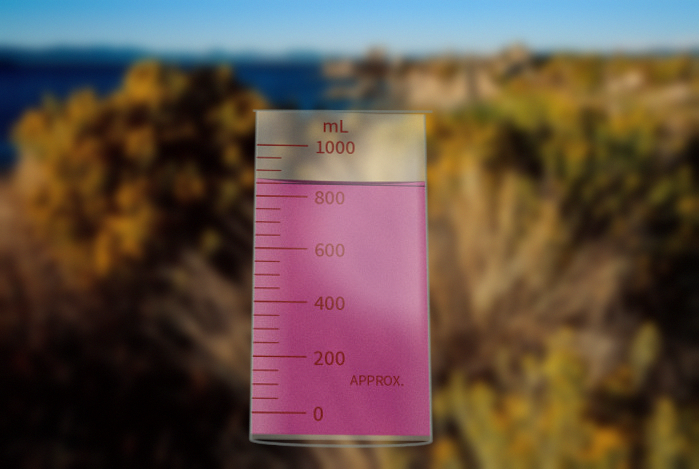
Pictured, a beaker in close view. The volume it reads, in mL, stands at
850 mL
